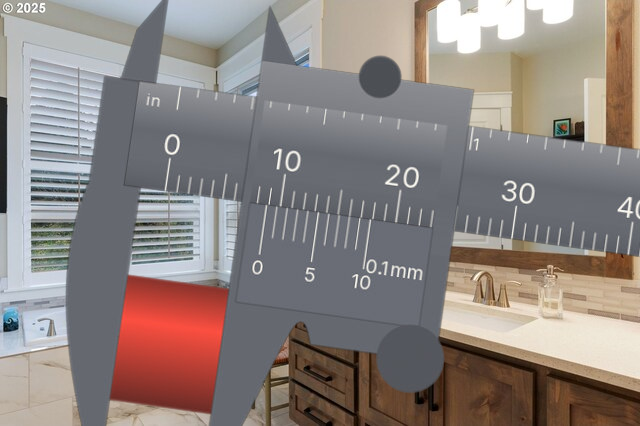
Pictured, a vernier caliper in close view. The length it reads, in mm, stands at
8.8 mm
